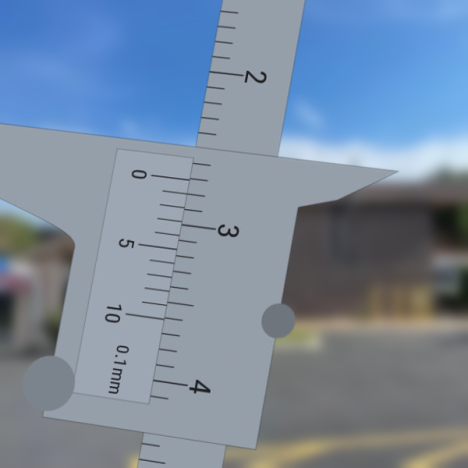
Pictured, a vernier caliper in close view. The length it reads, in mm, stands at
27.1 mm
